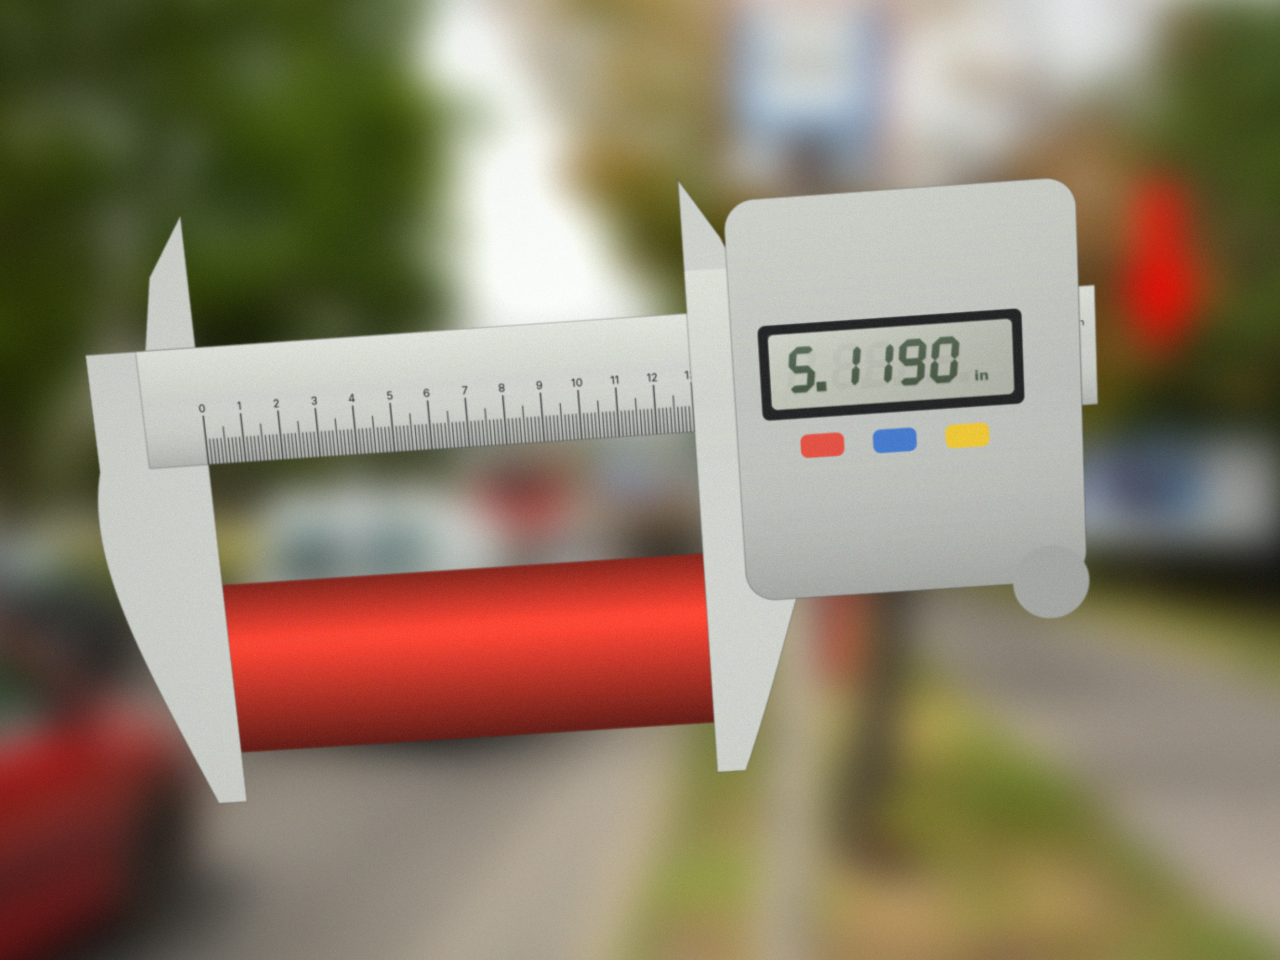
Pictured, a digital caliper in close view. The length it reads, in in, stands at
5.1190 in
